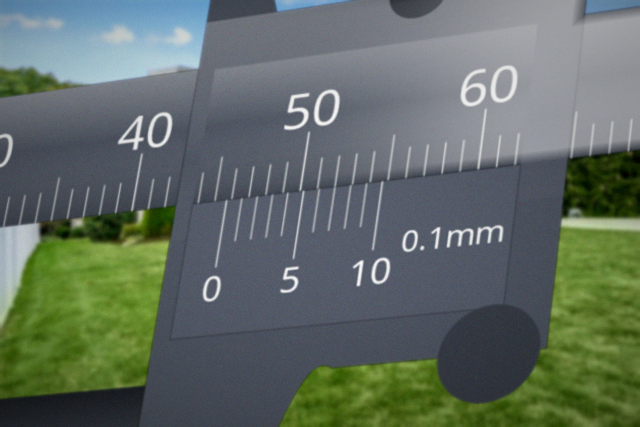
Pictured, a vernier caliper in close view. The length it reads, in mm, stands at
45.7 mm
